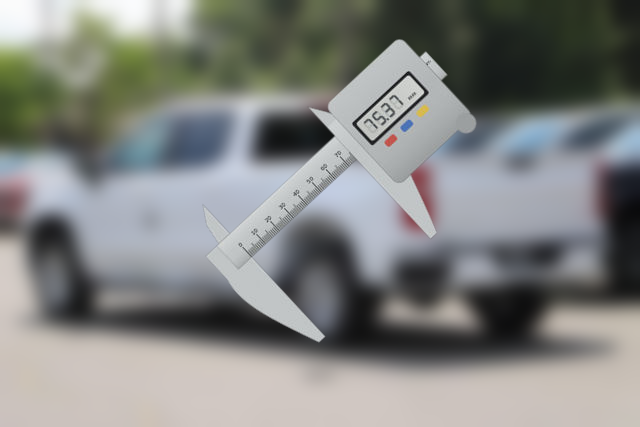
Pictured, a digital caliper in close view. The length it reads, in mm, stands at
75.37 mm
